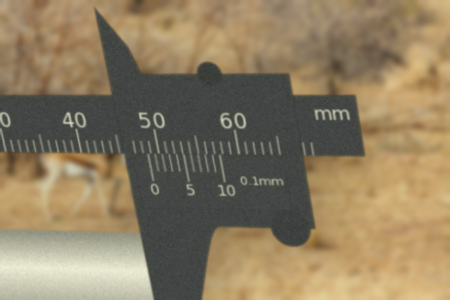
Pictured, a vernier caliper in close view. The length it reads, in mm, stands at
48.6 mm
